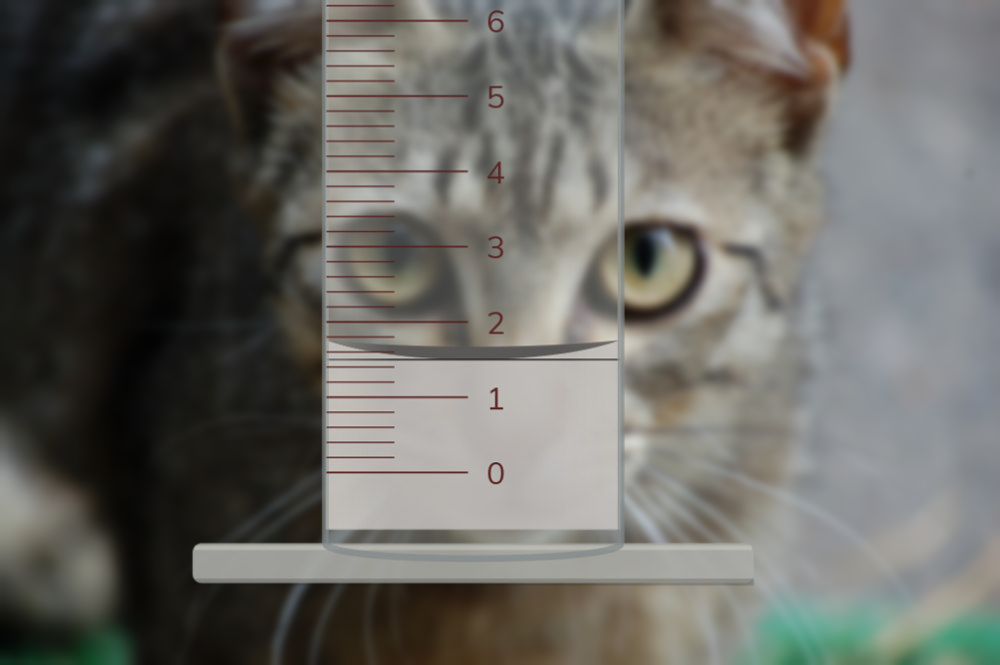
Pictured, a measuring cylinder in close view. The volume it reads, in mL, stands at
1.5 mL
